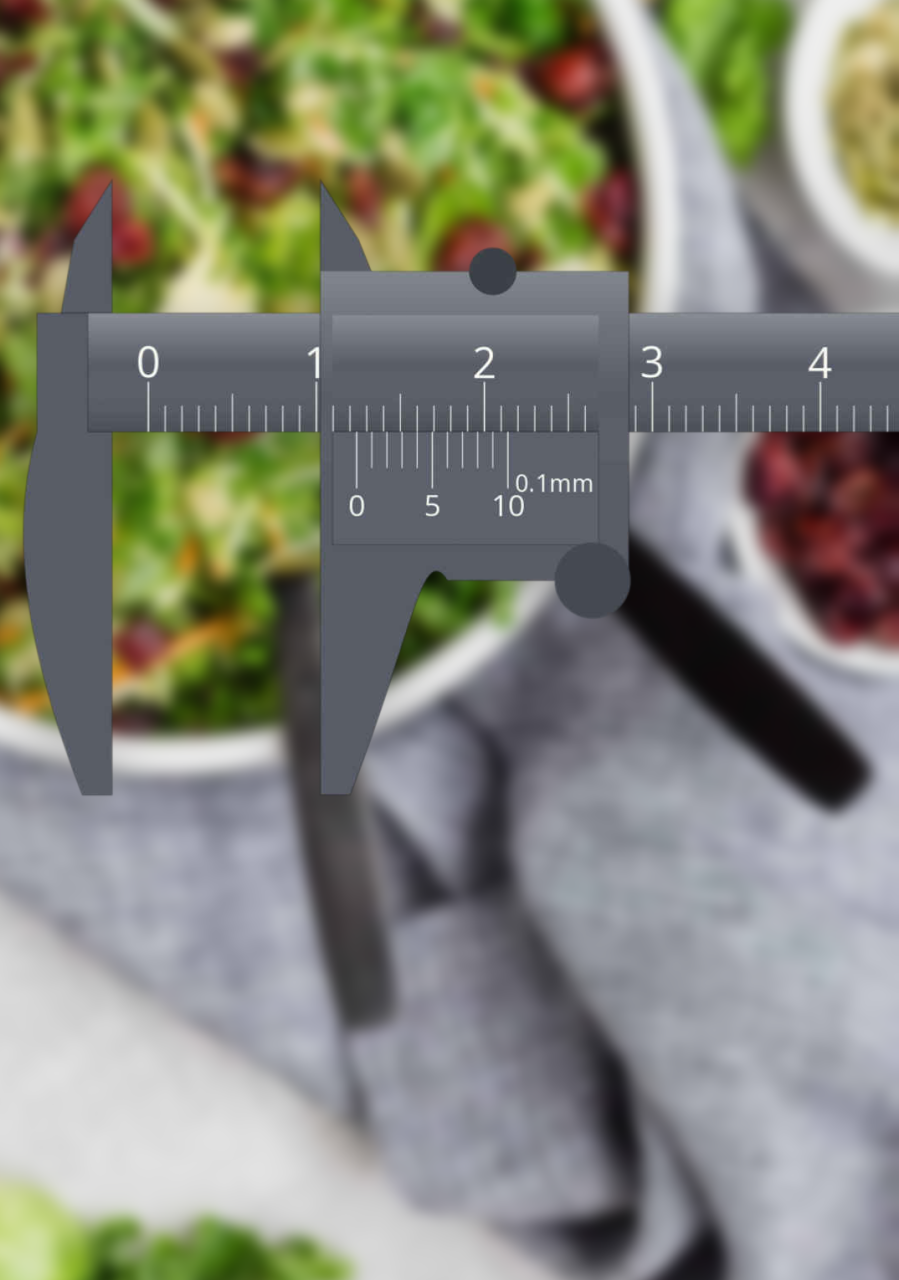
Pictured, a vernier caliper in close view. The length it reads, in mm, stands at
12.4 mm
